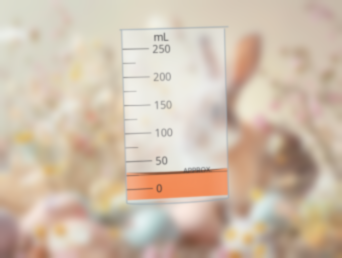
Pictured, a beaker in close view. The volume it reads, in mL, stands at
25 mL
